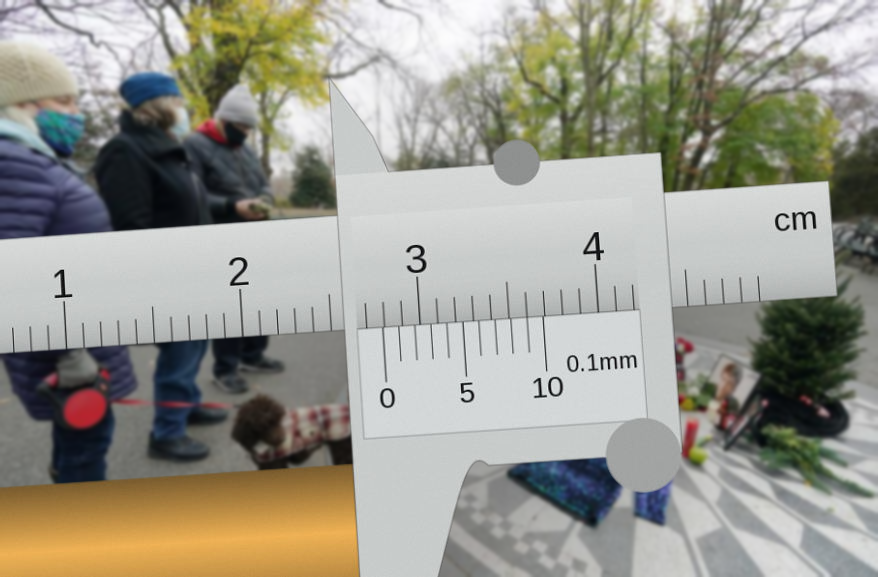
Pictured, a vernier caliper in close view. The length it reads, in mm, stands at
27.9 mm
